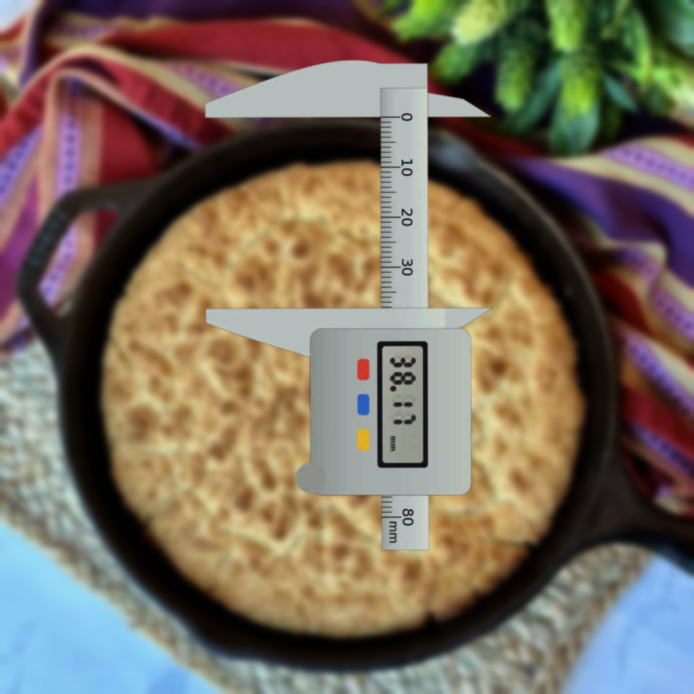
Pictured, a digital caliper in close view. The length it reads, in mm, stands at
38.17 mm
